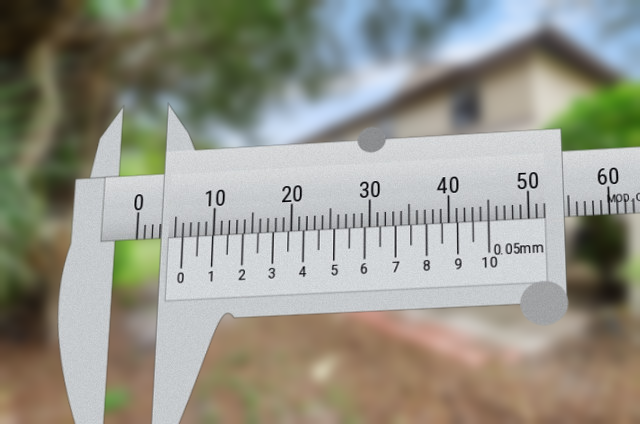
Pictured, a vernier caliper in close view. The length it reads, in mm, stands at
6.0 mm
